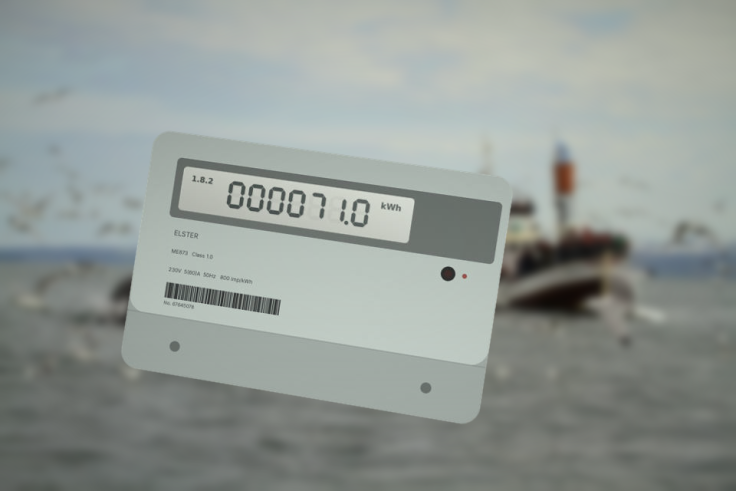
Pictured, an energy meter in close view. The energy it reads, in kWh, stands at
71.0 kWh
